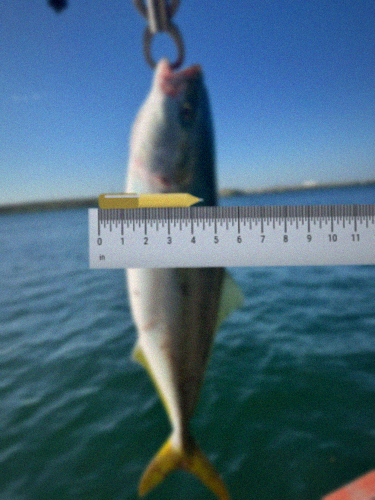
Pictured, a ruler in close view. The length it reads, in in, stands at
4.5 in
